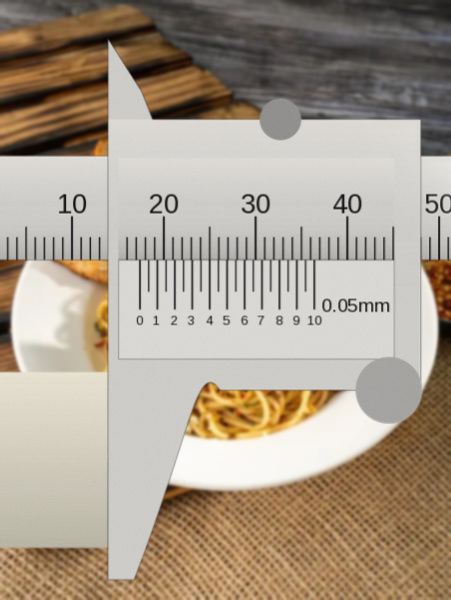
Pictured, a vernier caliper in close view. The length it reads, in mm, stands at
17.4 mm
